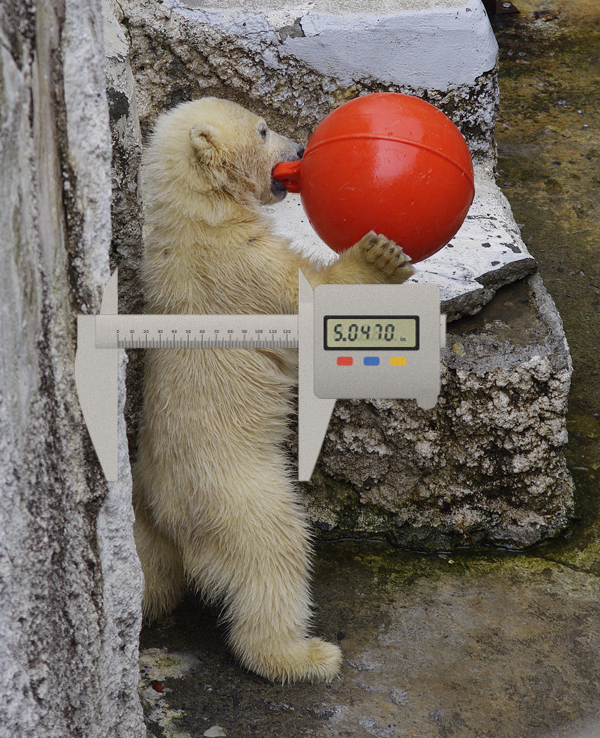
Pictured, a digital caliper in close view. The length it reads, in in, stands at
5.0470 in
